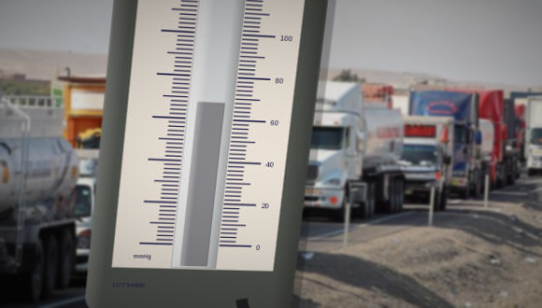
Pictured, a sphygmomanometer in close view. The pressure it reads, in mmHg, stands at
68 mmHg
